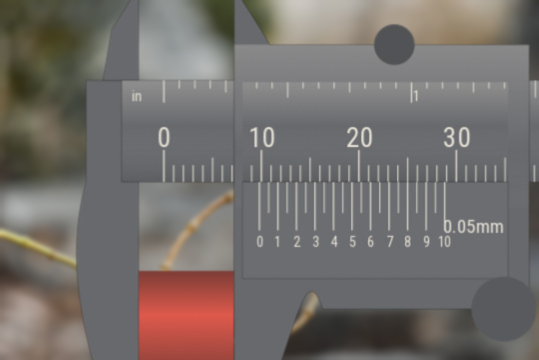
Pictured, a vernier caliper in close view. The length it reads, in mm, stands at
9.8 mm
